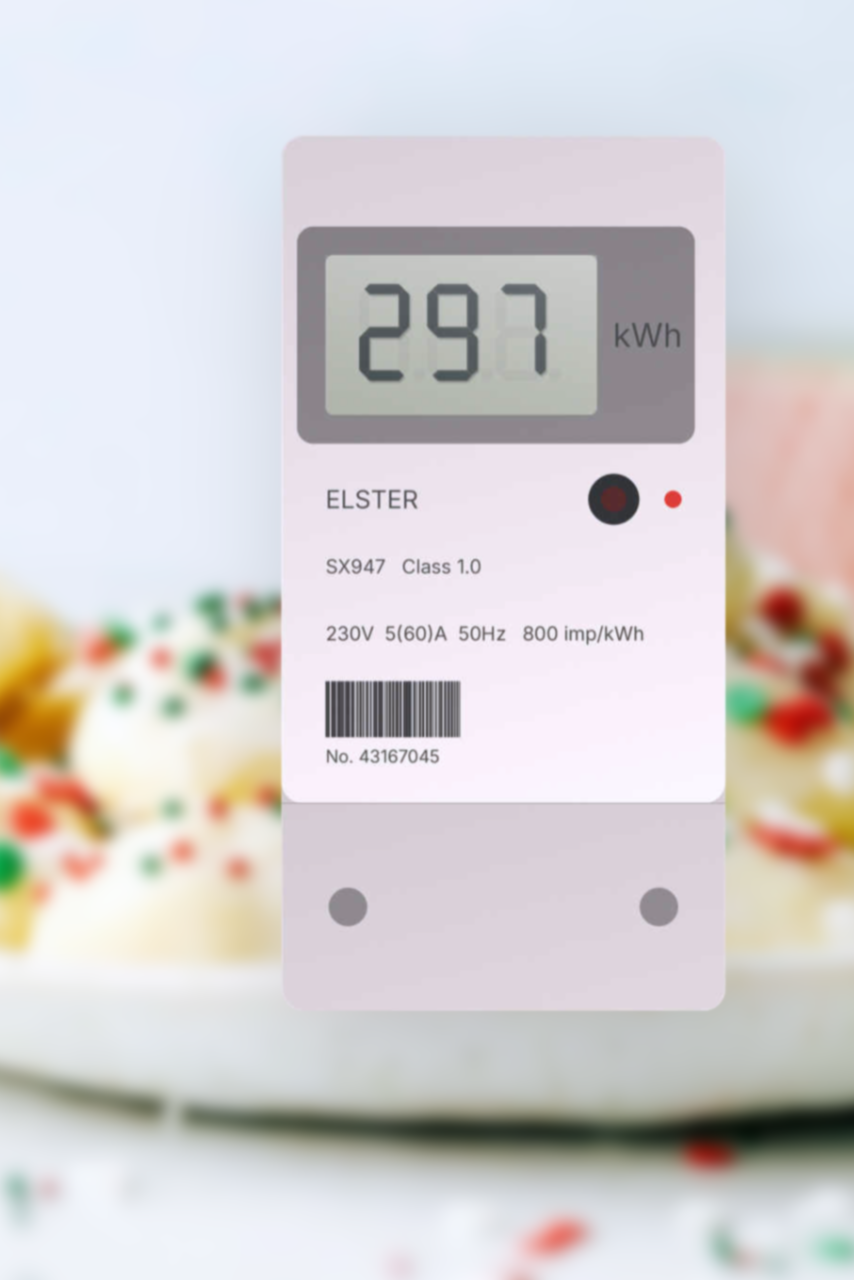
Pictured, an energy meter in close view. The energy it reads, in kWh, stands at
297 kWh
